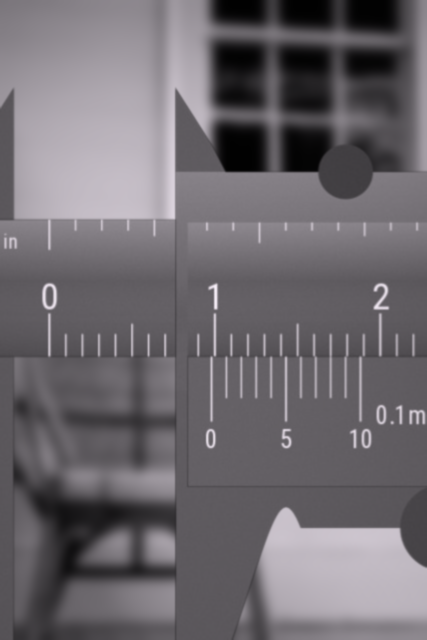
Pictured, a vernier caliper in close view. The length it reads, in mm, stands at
9.8 mm
